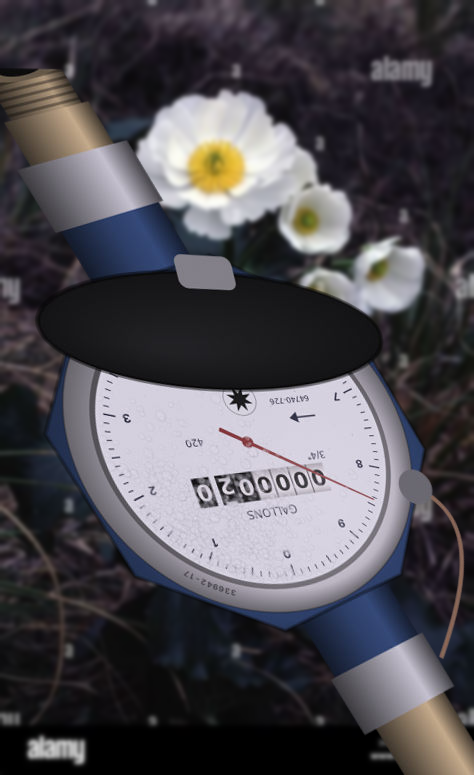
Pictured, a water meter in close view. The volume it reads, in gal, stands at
18.4 gal
